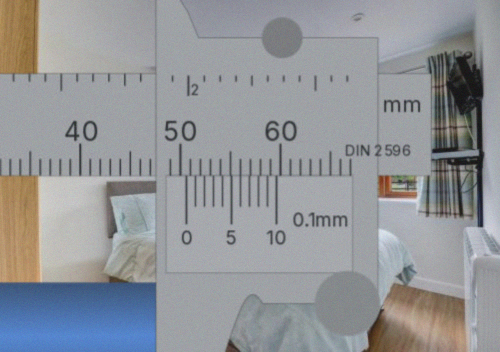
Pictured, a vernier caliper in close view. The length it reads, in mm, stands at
50.6 mm
